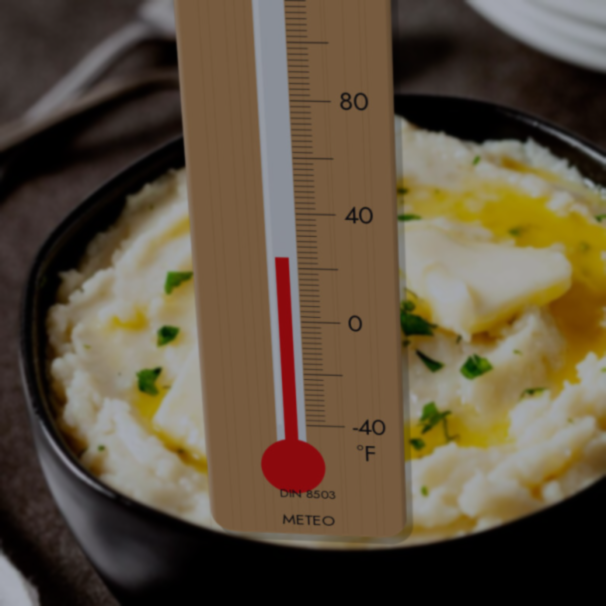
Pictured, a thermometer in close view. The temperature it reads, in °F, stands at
24 °F
